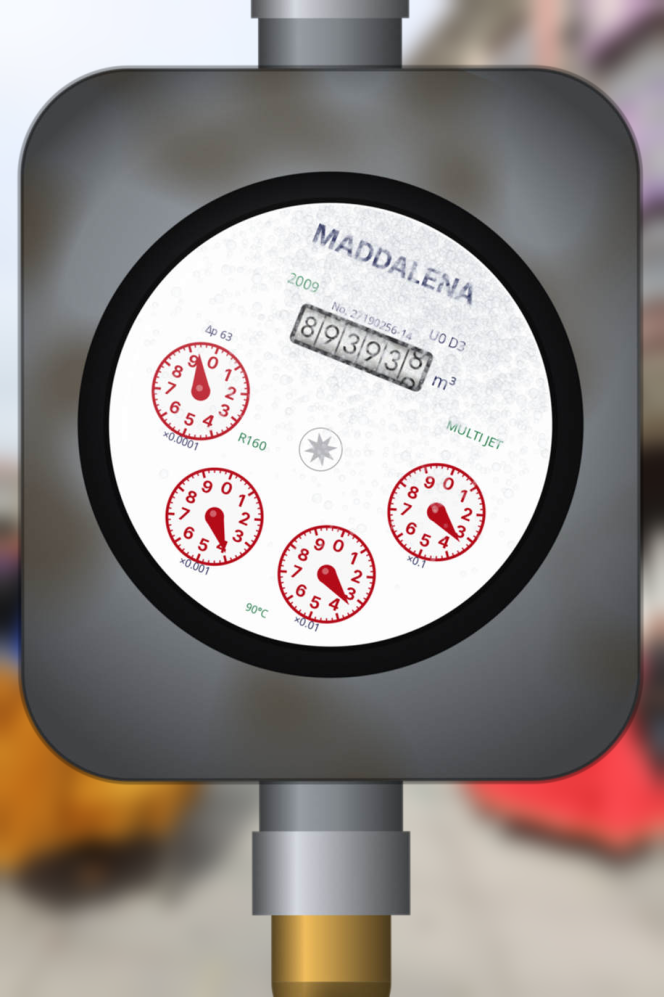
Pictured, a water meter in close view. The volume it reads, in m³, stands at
893938.3339 m³
